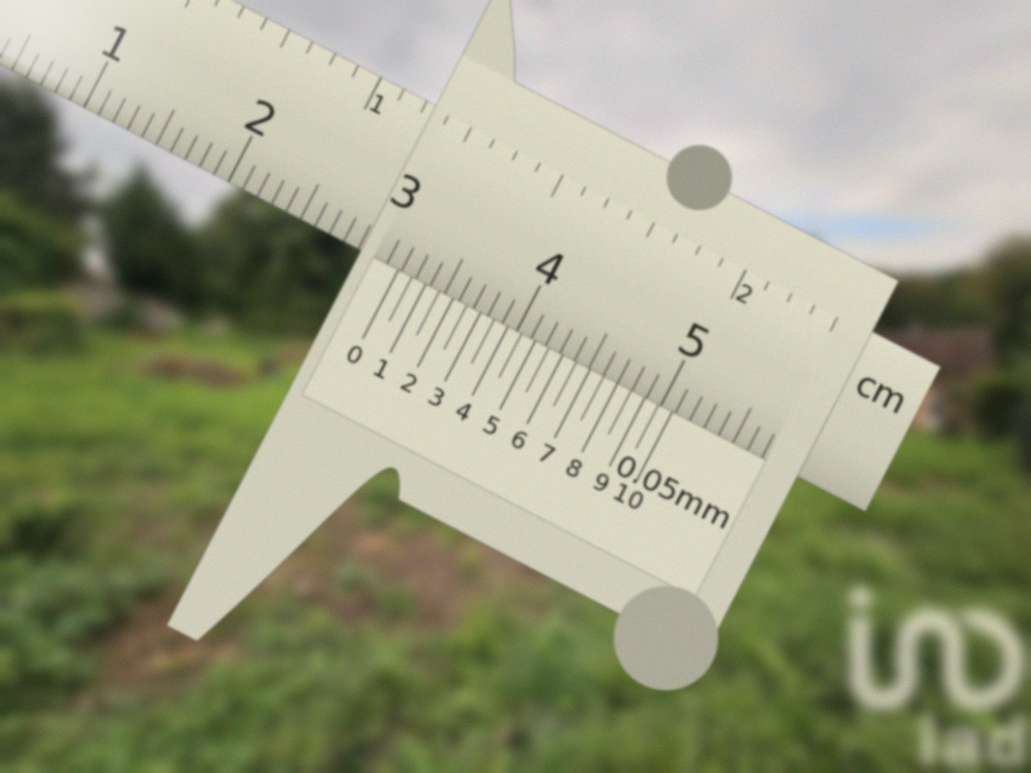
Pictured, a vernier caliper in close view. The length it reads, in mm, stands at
31.8 mm
